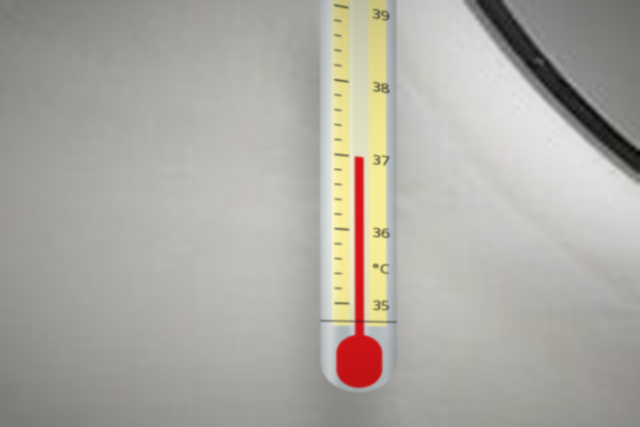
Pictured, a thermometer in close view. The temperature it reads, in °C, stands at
37 °C
